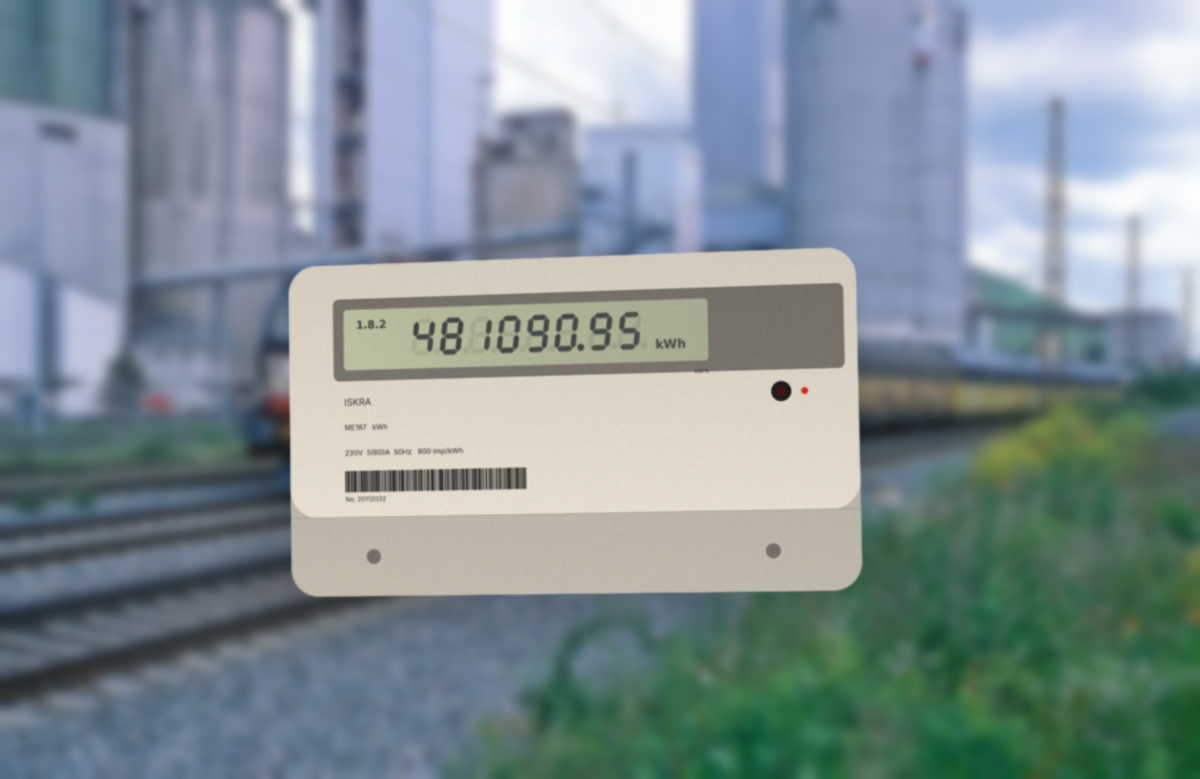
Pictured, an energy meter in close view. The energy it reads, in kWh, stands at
481090.95 kWh
